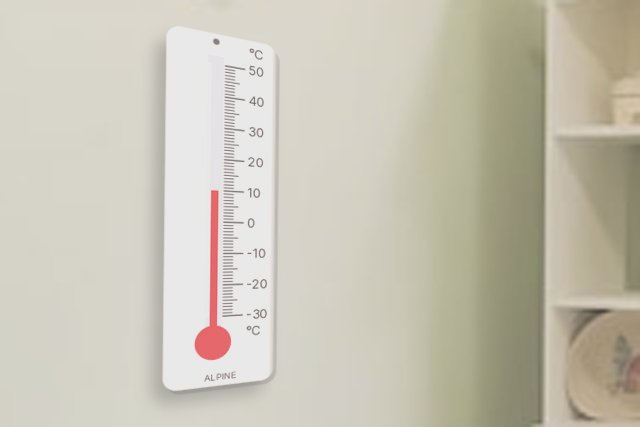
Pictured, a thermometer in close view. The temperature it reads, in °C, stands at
10 °C
